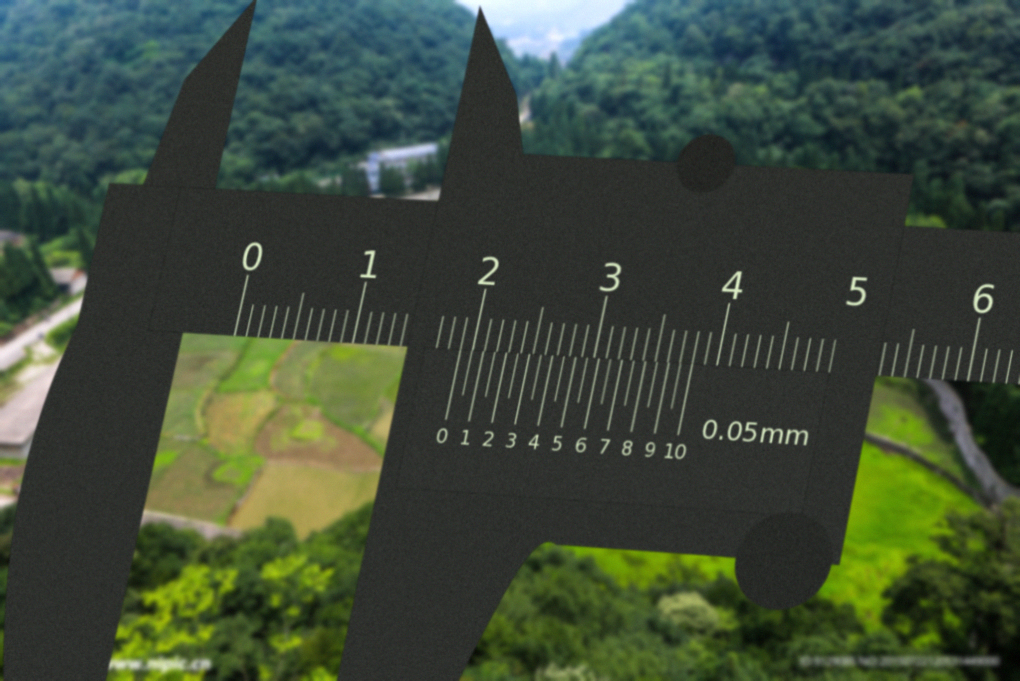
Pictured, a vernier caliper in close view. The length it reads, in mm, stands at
19.0 mm
